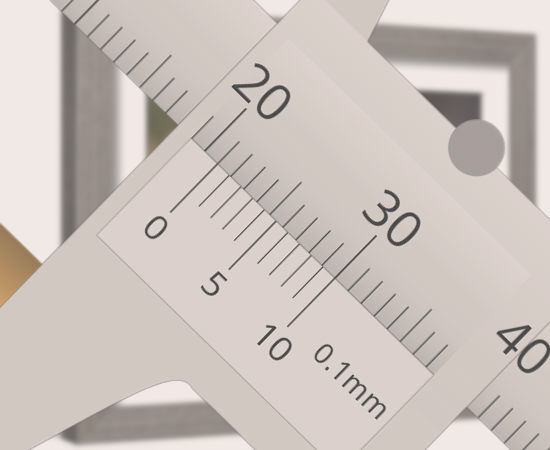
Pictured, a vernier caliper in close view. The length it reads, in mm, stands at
21.0 mm
